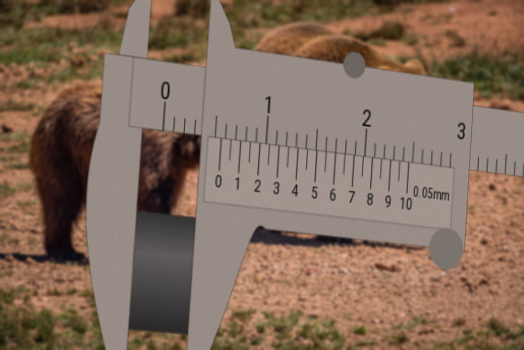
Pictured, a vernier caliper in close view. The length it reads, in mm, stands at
5.6 mm
